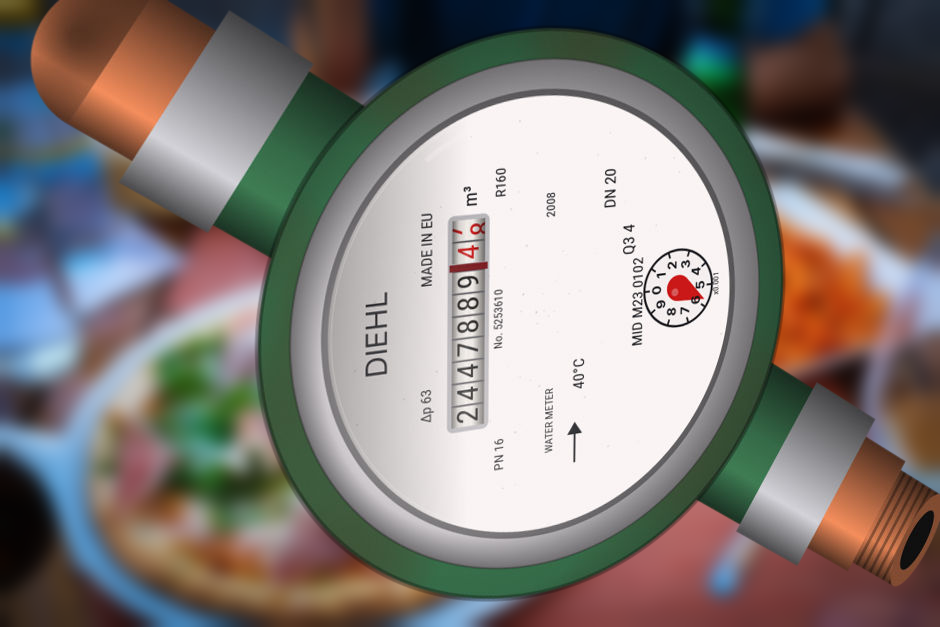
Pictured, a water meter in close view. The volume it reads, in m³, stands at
2447889.475 m³
